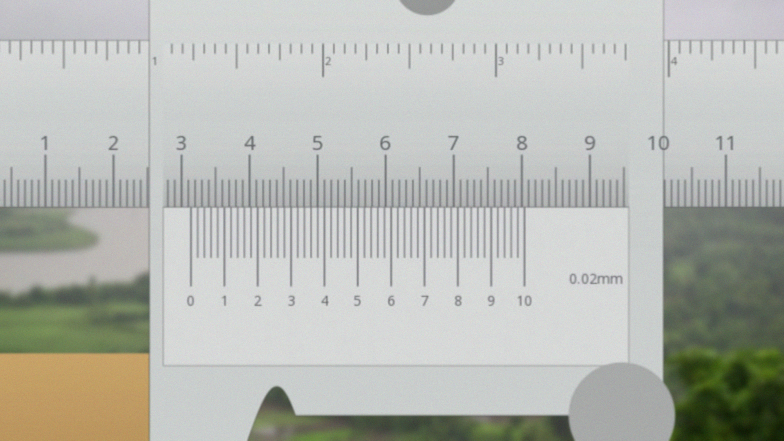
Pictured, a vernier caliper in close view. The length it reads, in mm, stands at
31.4 mm
